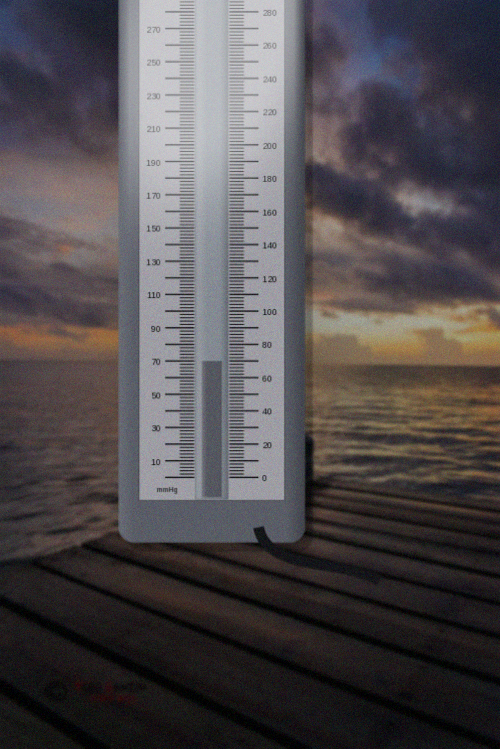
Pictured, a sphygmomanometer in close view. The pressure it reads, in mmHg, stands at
70 mmHg
